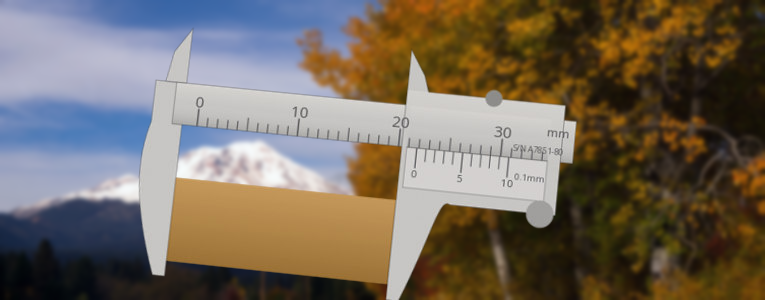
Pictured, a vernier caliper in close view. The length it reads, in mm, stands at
21.8 mm
